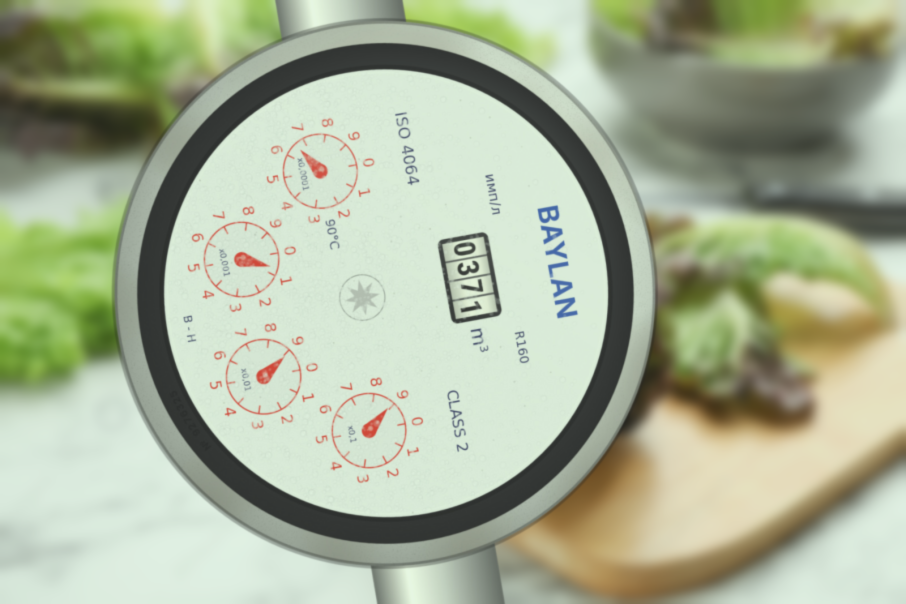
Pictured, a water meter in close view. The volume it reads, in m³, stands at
370.8906 m³
